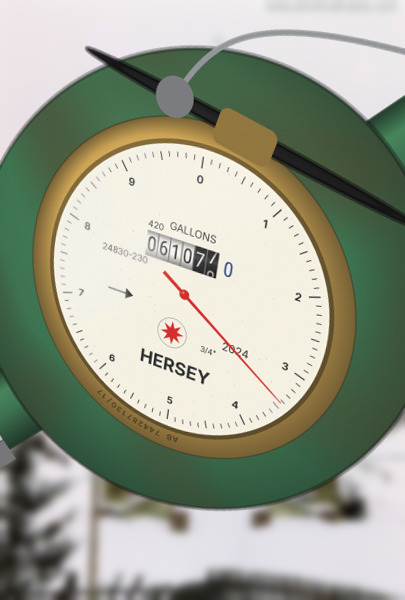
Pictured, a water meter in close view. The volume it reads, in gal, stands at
610773.4 gal
